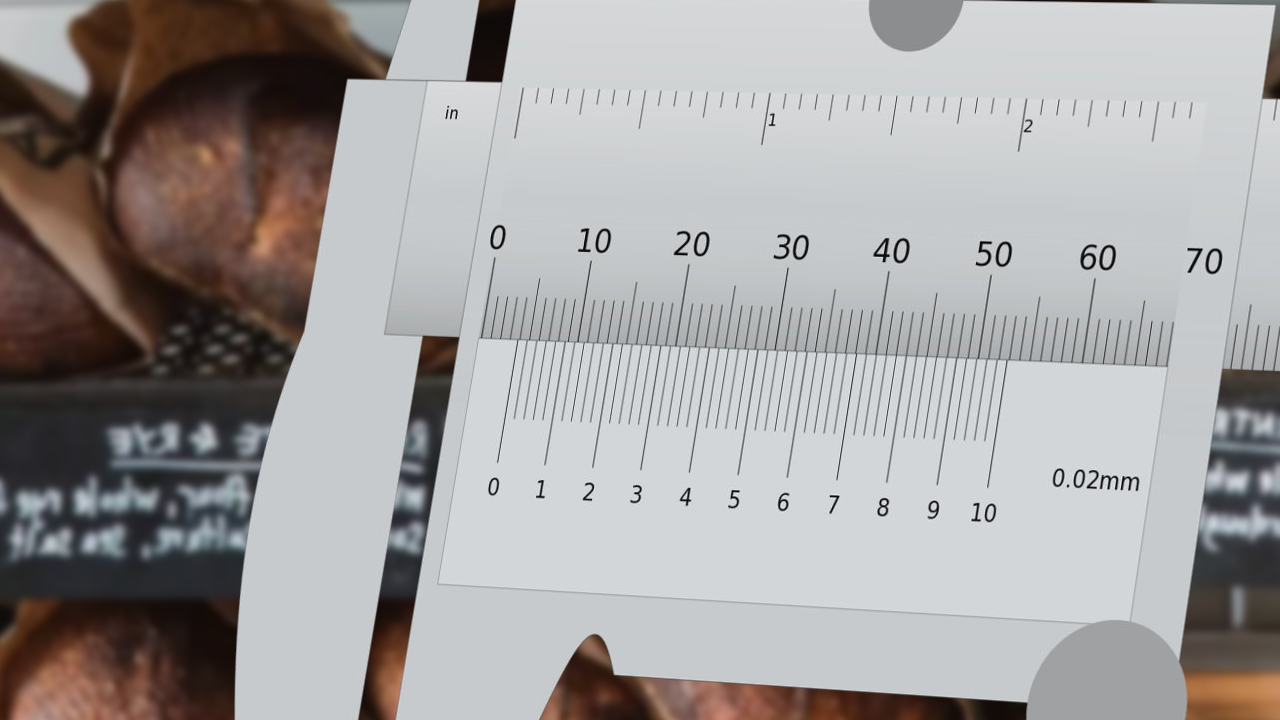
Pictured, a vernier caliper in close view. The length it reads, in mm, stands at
3.8 mm
